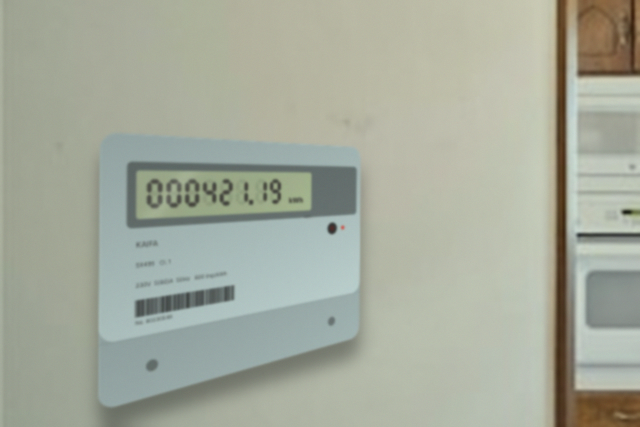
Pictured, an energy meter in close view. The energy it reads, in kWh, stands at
421.19 kWh
